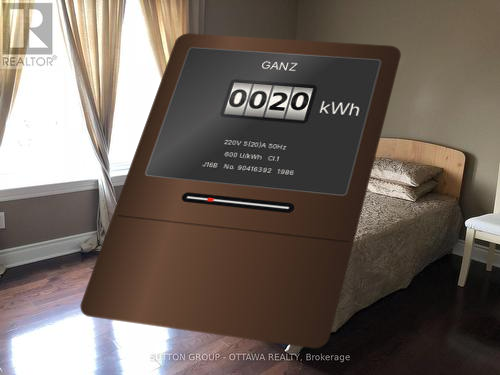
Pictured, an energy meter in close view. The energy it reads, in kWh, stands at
20 kWh
